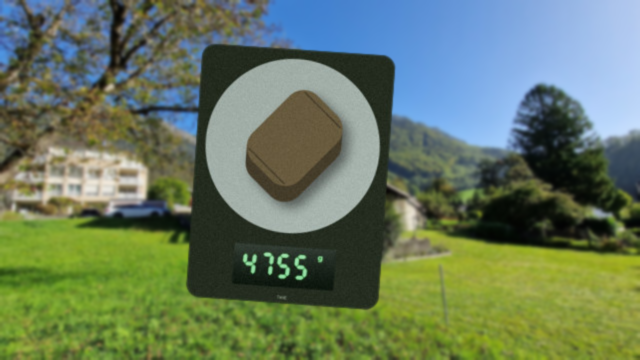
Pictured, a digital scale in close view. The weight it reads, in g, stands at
4755 g
